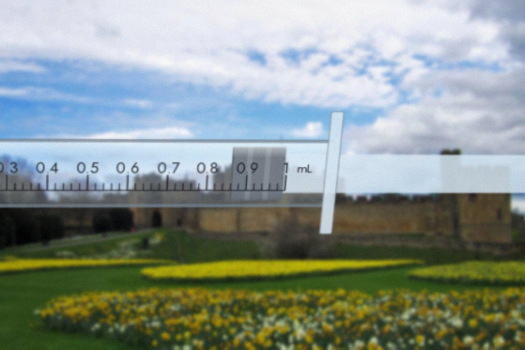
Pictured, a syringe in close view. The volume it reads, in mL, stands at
0.86 mL
